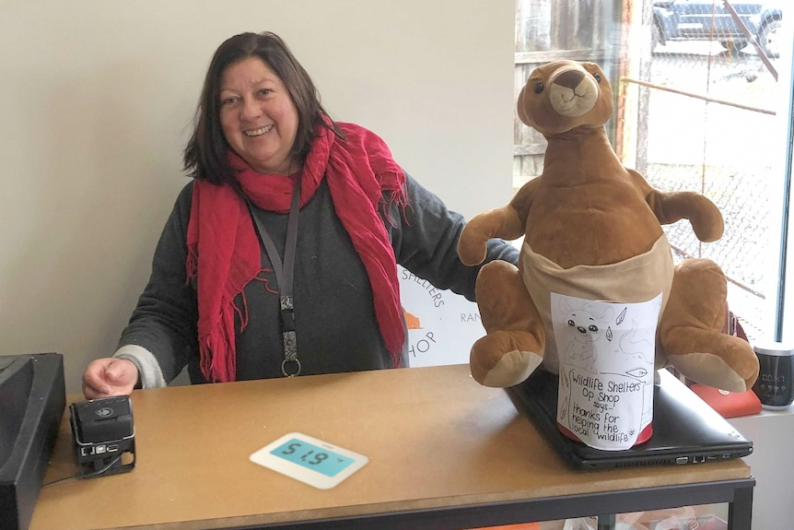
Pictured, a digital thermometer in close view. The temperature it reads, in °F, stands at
51.9 °F
